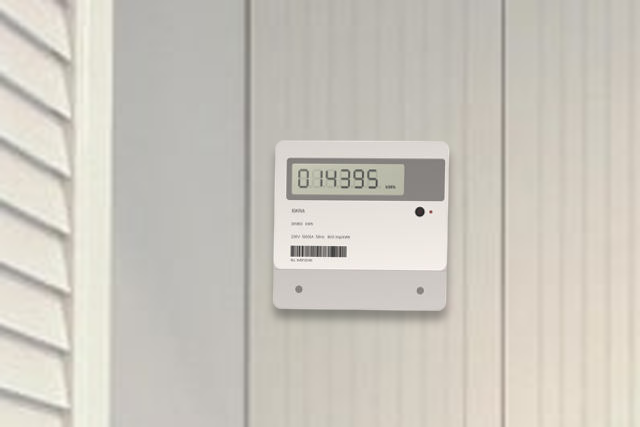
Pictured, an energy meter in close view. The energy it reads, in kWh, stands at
14395 kWh
